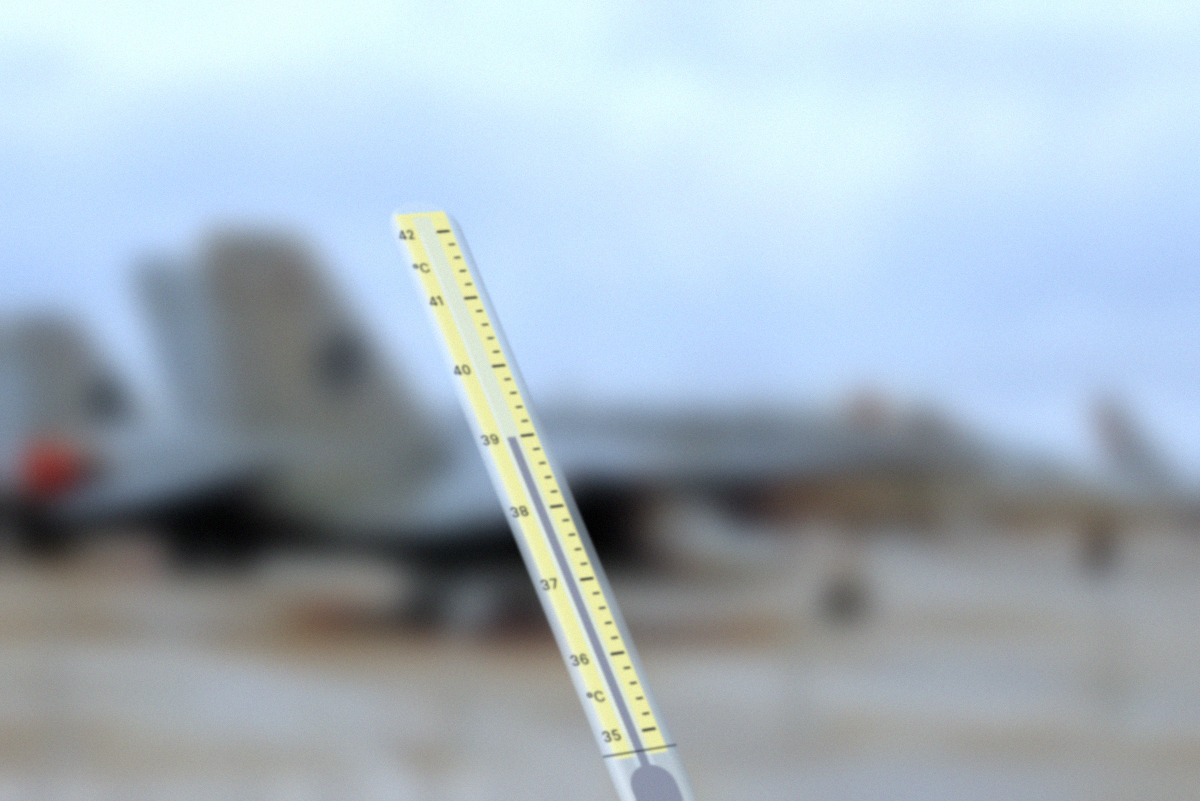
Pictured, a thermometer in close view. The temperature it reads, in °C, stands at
39 °C
